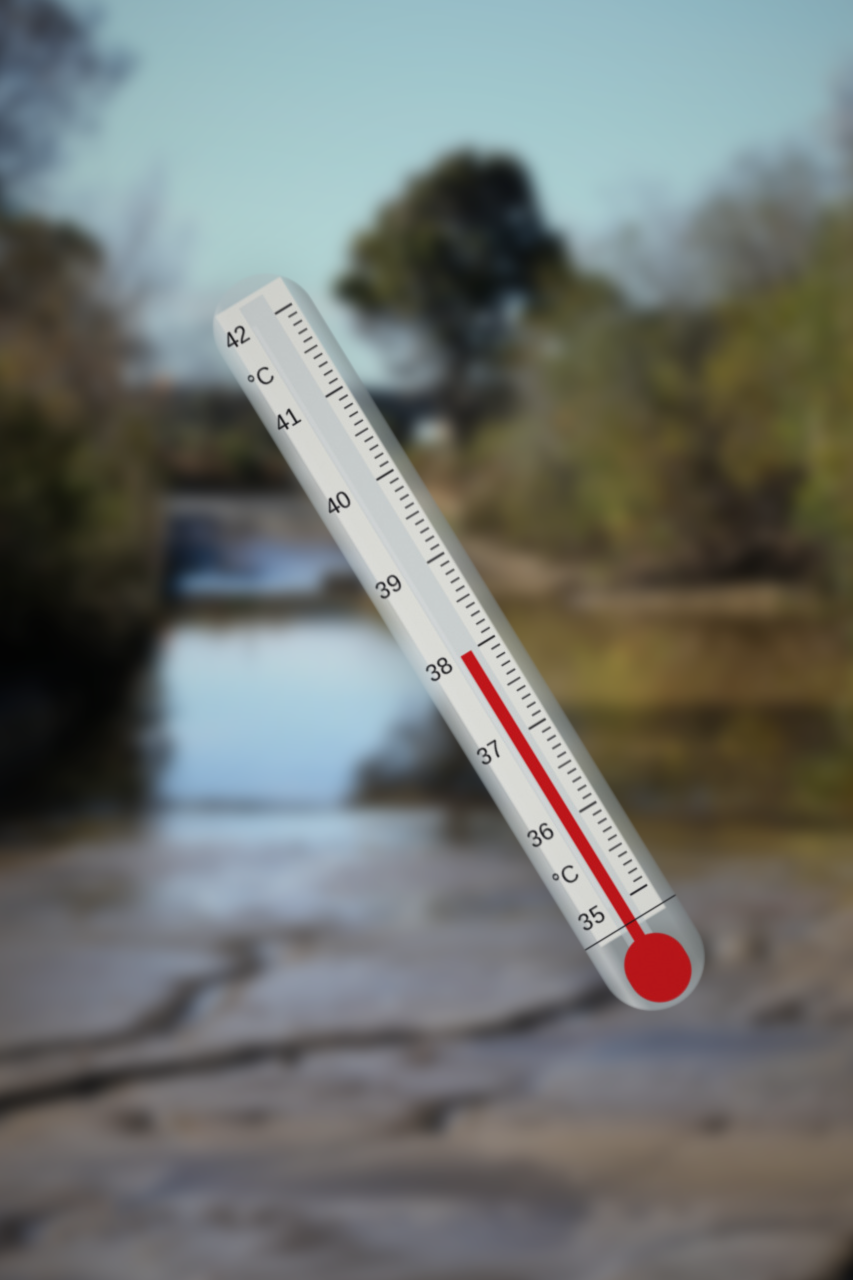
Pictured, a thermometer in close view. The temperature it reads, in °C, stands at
38 °C
